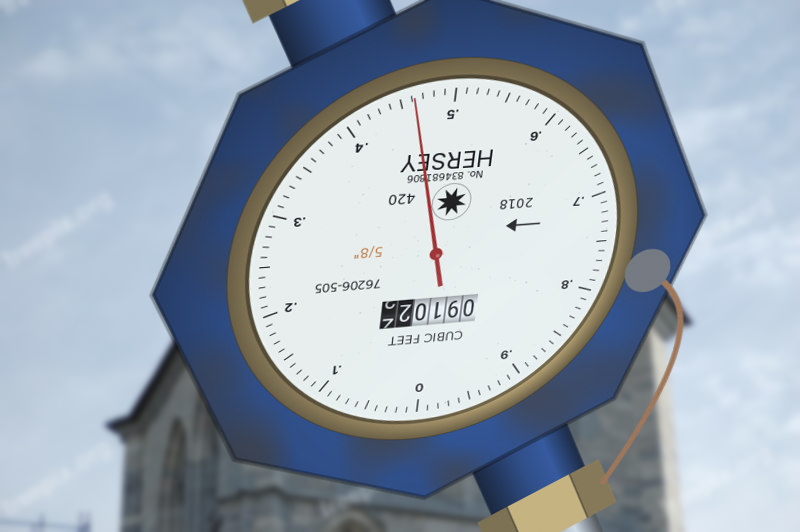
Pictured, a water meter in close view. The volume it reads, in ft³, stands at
91022.46 ft³
